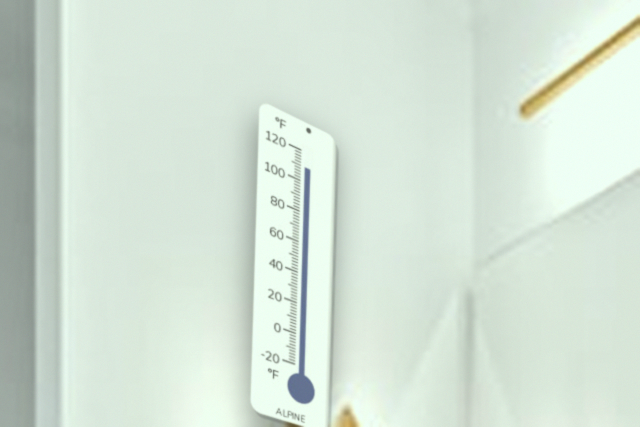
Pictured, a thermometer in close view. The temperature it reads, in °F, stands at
110 °F
